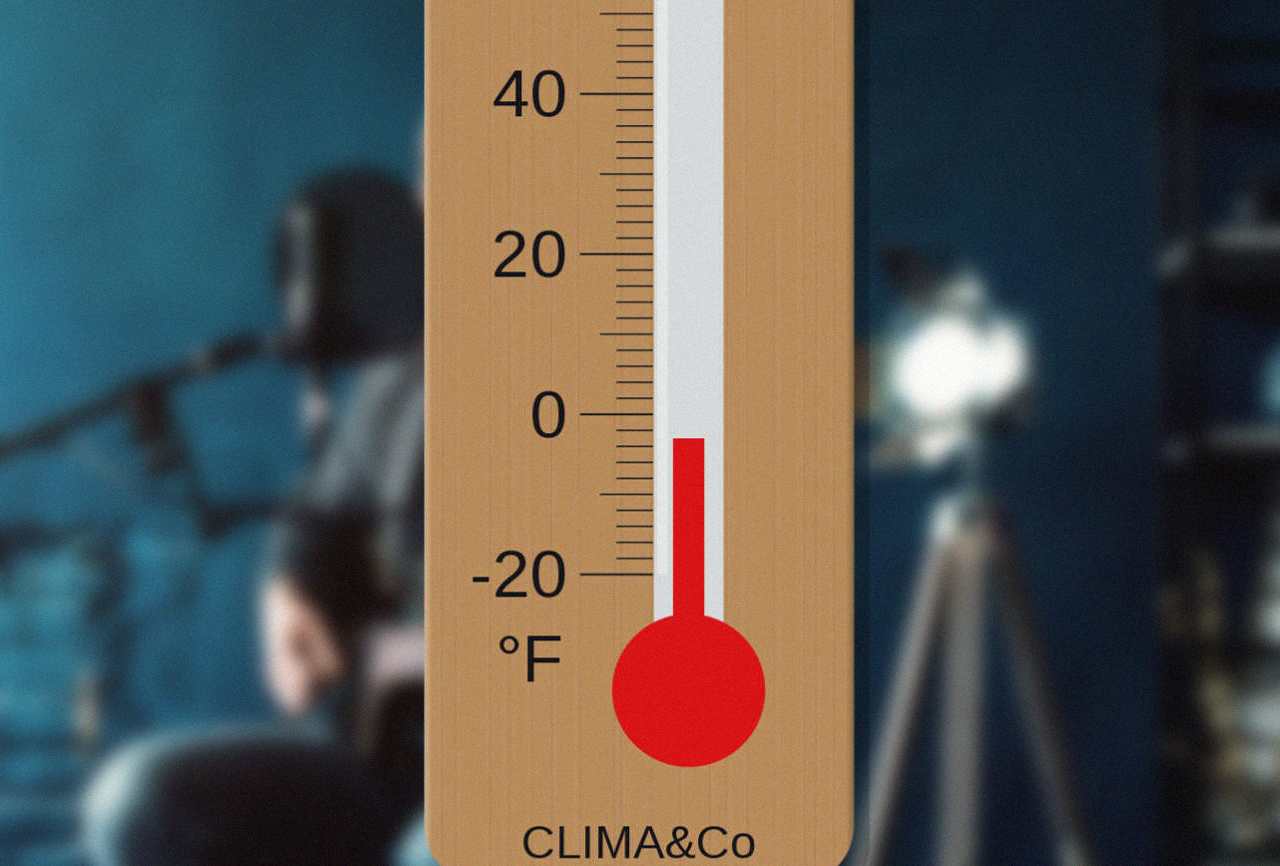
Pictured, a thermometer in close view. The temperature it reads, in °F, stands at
-3 °F
